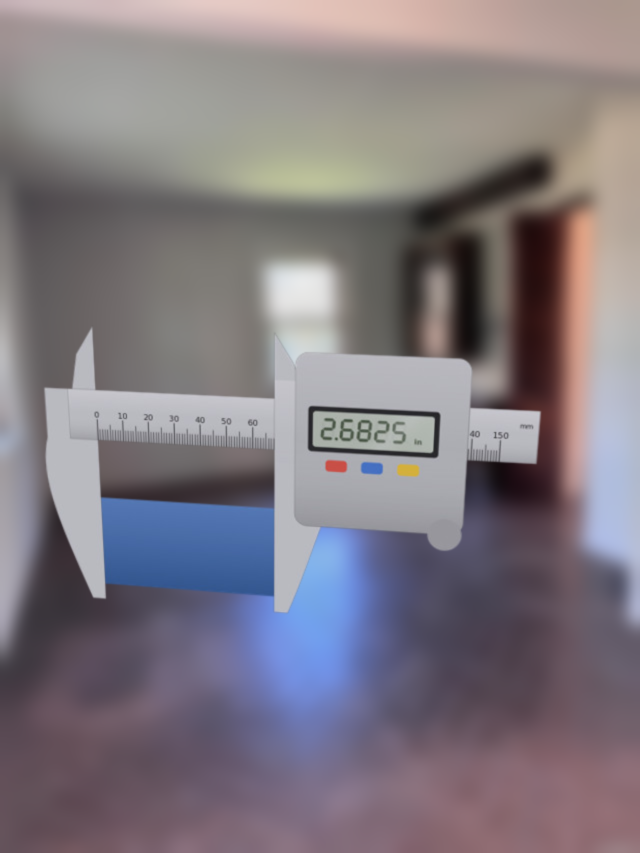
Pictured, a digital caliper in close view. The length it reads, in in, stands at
2.6825 in
